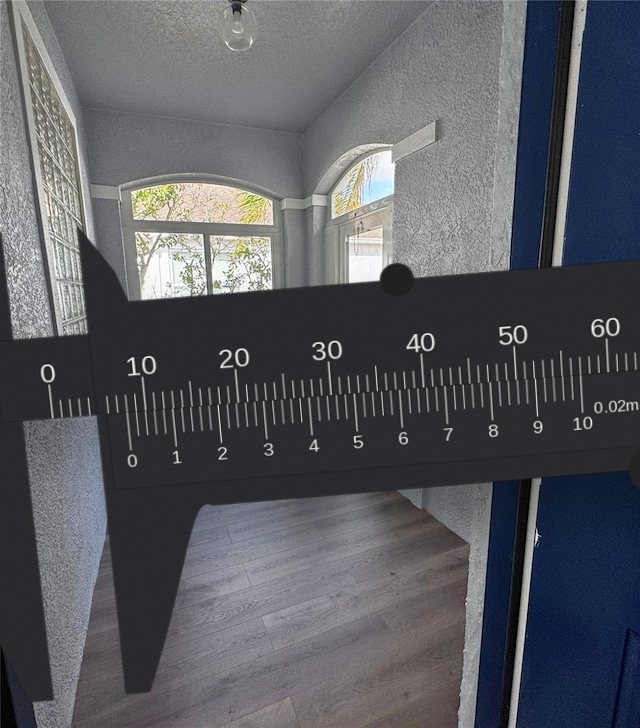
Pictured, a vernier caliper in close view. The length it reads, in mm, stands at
8.0 mm
